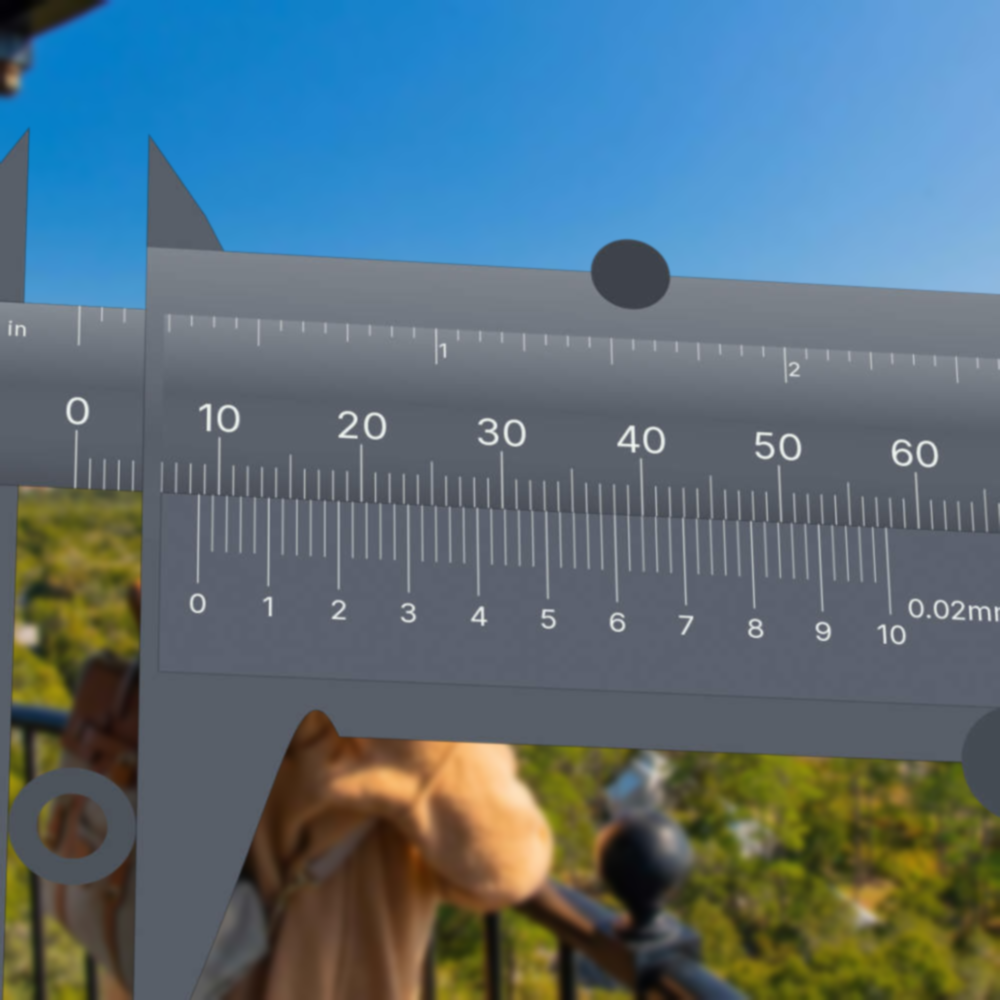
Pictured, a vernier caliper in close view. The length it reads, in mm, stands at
8.6 mm
